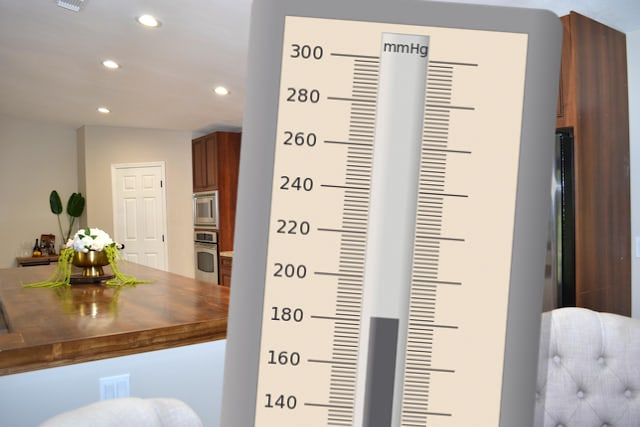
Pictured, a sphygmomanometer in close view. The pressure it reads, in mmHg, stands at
182 mmHg
